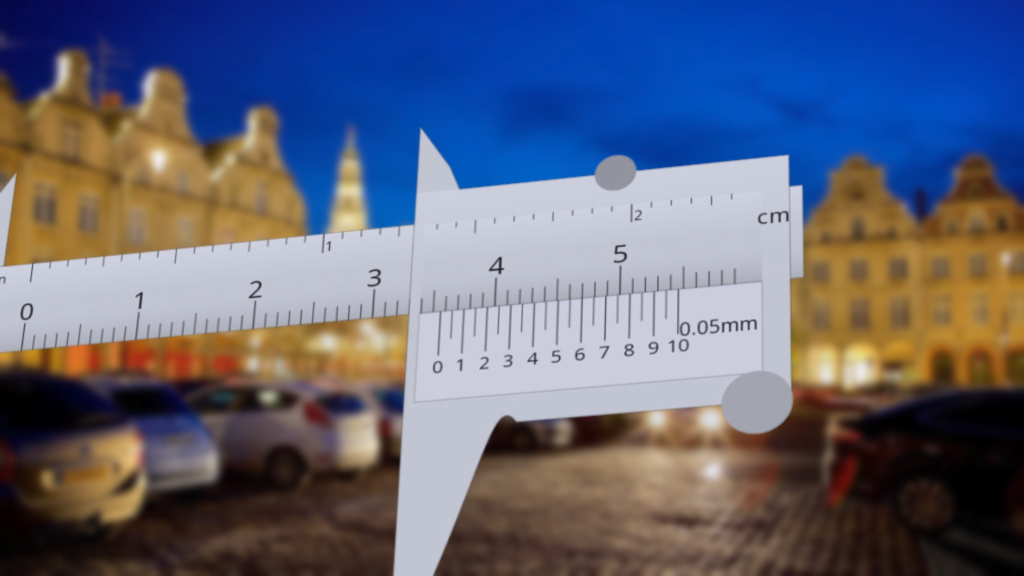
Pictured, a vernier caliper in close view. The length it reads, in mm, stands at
35.6 mm
